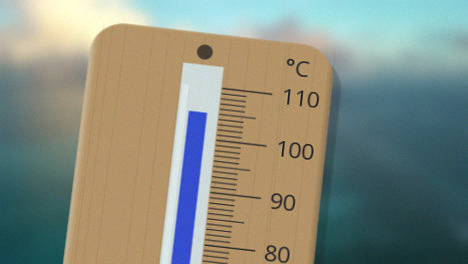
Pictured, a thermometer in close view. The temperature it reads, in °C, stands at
105 °C
